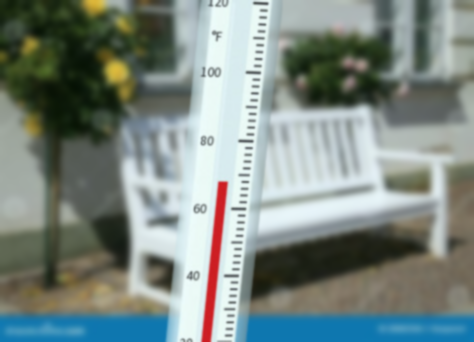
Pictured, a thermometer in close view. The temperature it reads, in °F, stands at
68 °F
